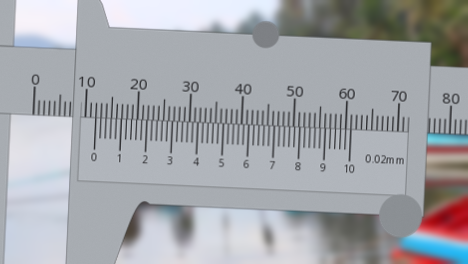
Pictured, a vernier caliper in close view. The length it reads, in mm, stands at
12.0 mm
